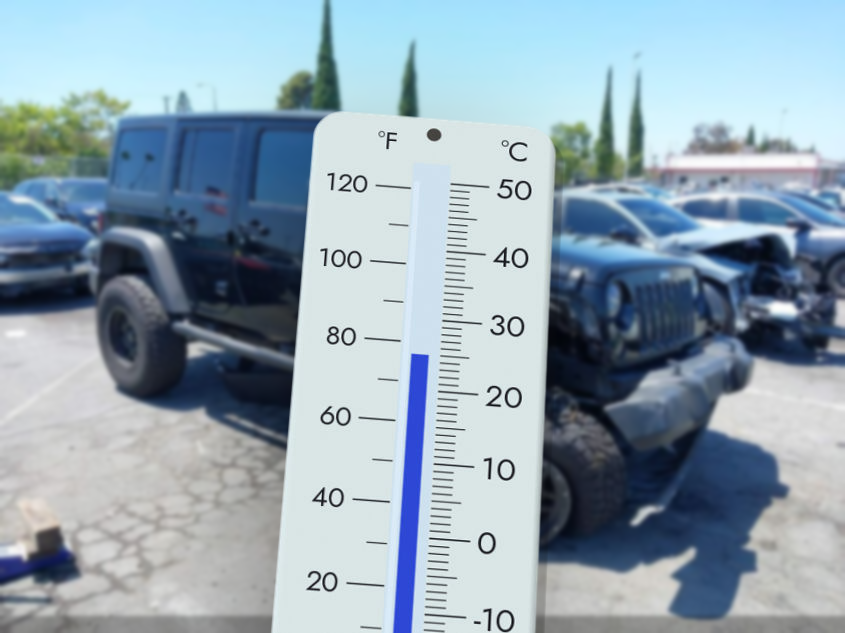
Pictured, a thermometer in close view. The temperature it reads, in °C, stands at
25 °C
